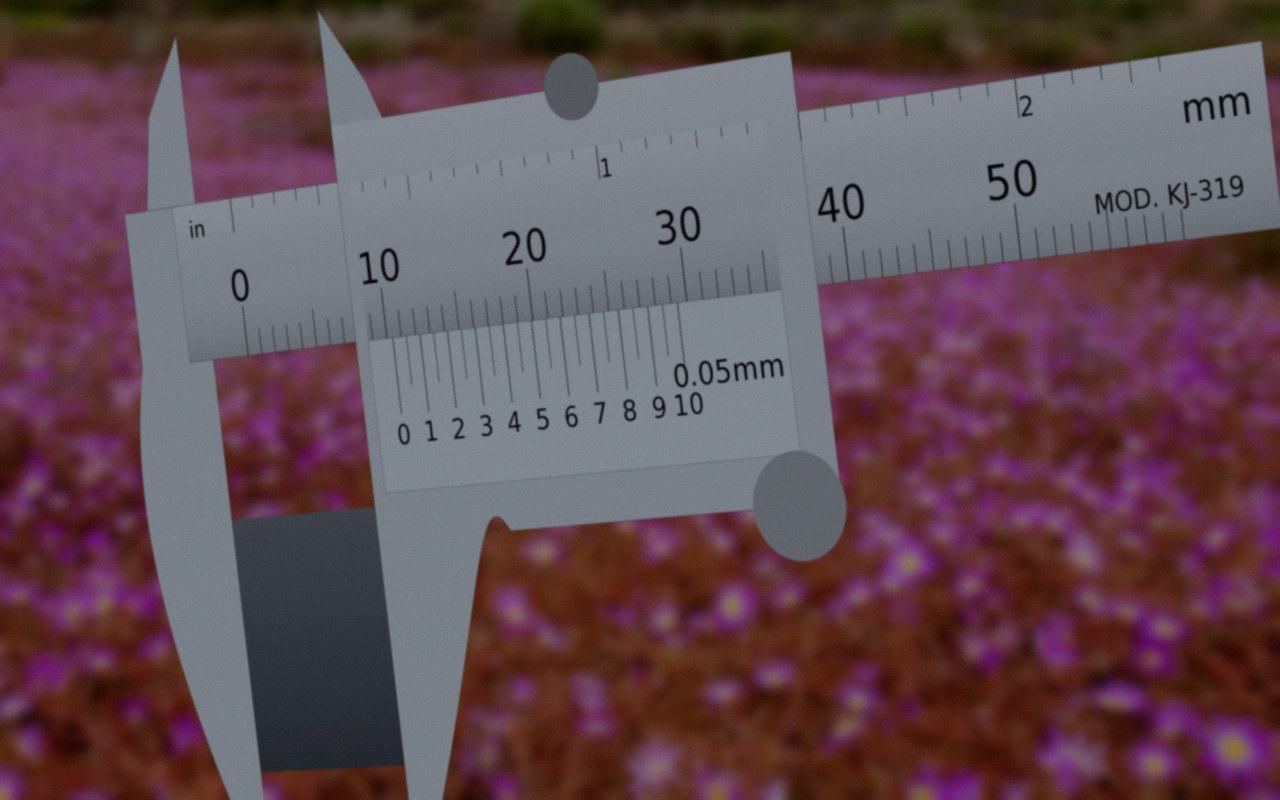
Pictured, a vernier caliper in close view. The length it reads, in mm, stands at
10.4 mm
